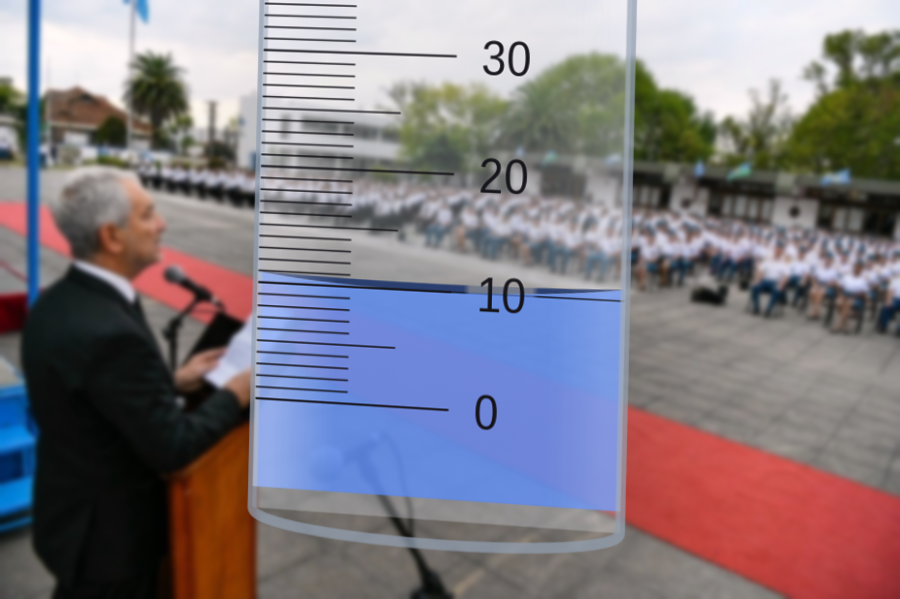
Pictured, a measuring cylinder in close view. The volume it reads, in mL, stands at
10 mL
